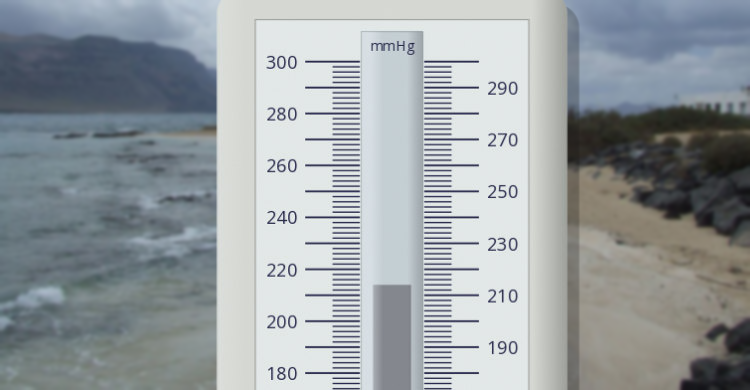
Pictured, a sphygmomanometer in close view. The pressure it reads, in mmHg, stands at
214 mmHg
